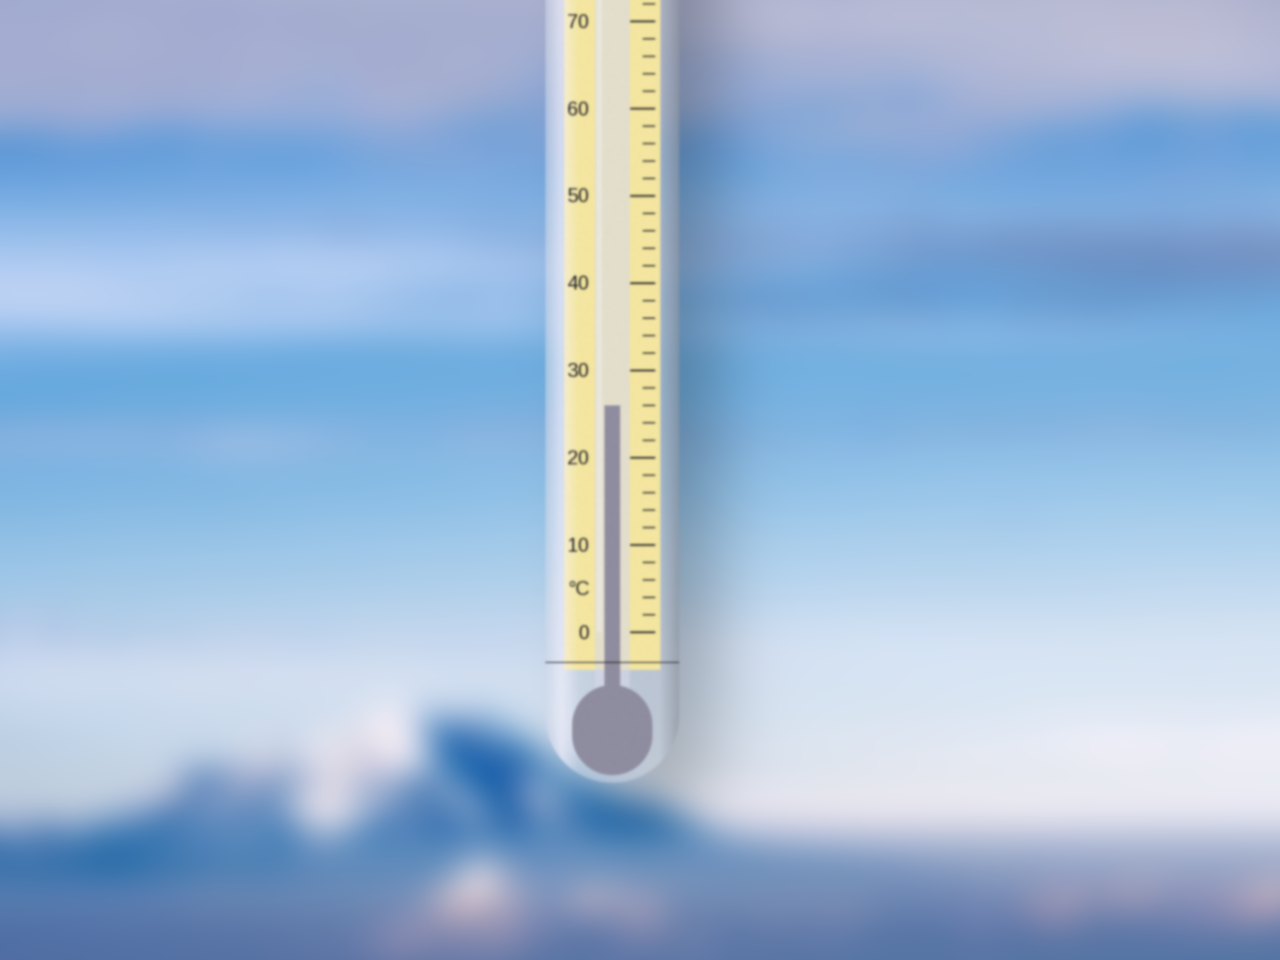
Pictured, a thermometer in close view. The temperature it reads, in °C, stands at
26 °C
